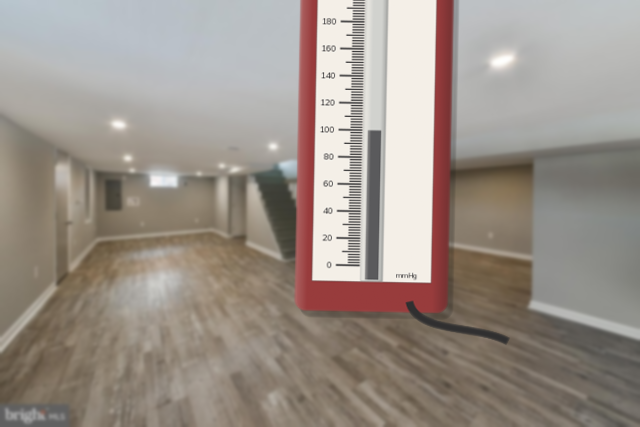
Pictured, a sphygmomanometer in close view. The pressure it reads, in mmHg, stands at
100 mmHg
